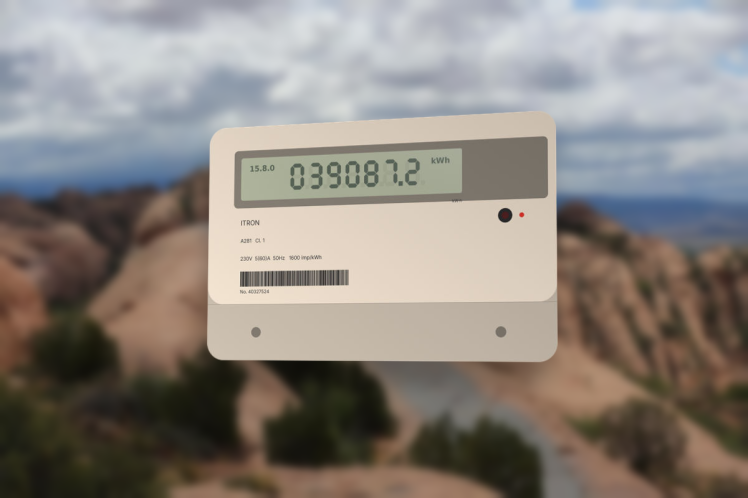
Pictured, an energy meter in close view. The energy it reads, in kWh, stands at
39087.2 kWh
